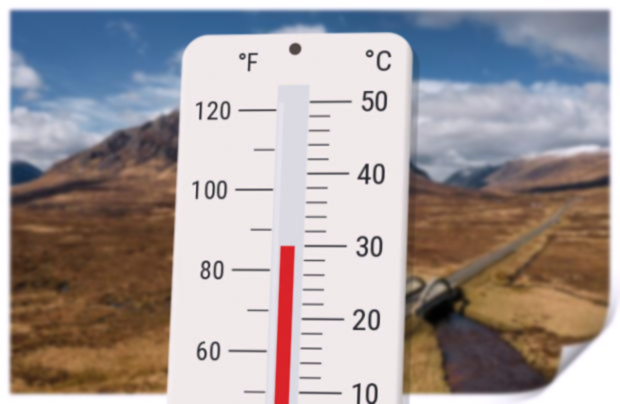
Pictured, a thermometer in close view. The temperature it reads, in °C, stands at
30 °C
